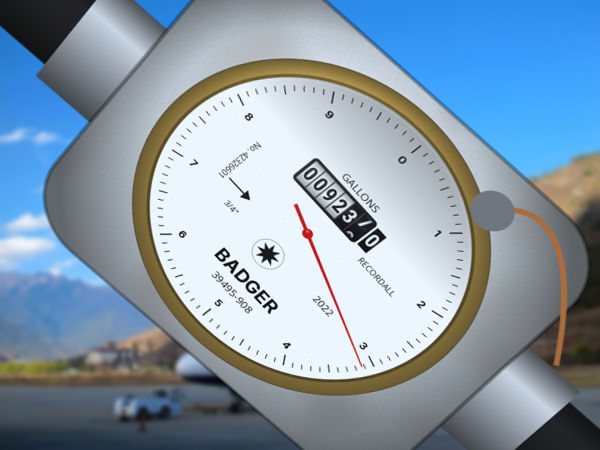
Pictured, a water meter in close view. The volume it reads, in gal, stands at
92373.1 gal
